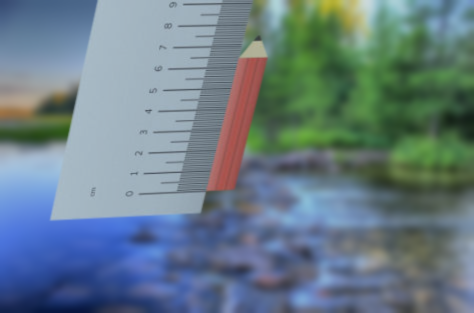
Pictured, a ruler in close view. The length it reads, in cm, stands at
7.5 cm
